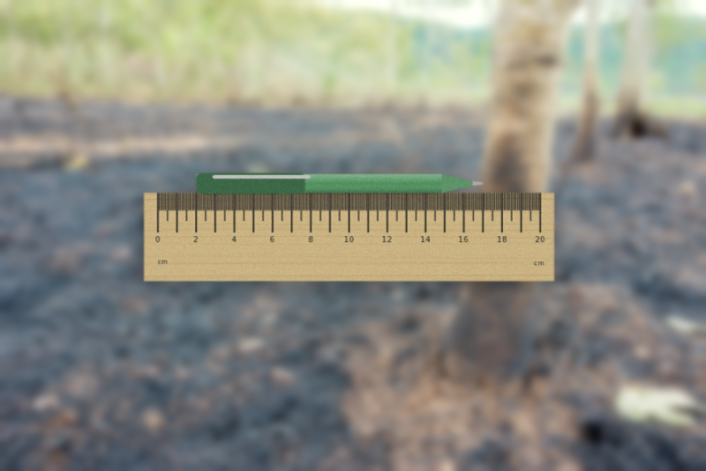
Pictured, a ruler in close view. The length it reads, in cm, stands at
15 cm
